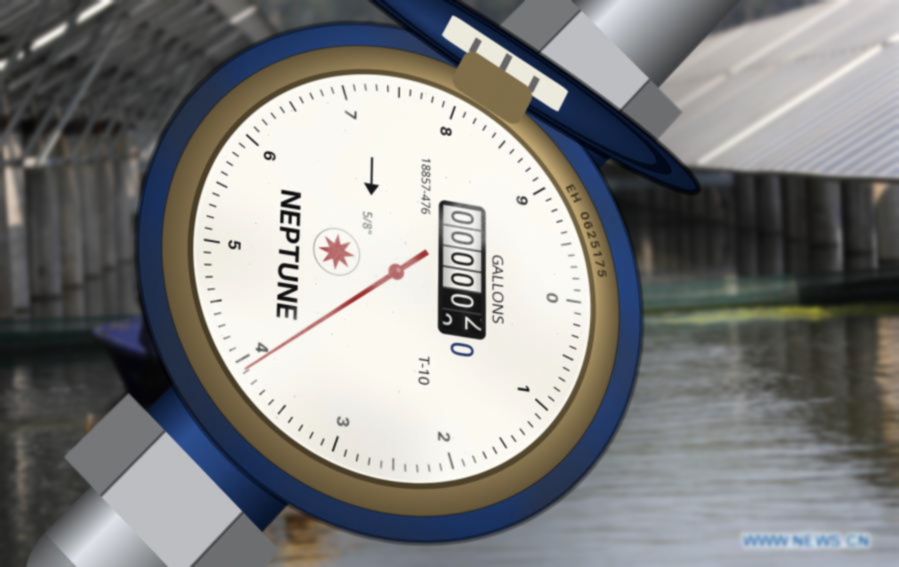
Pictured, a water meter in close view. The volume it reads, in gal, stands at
23.9 gal
